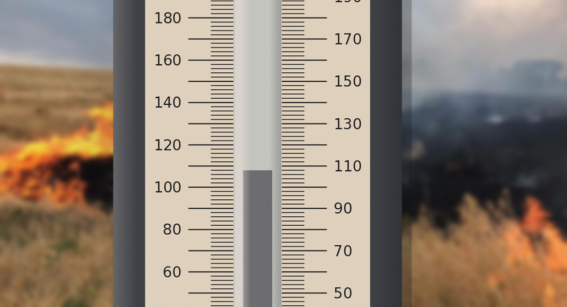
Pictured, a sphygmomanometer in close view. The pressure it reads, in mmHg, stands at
108 mmHg
